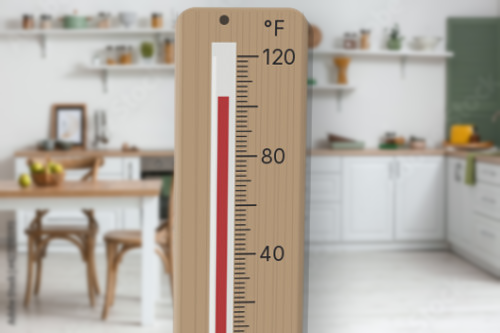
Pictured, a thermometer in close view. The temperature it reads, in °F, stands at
104 °F
